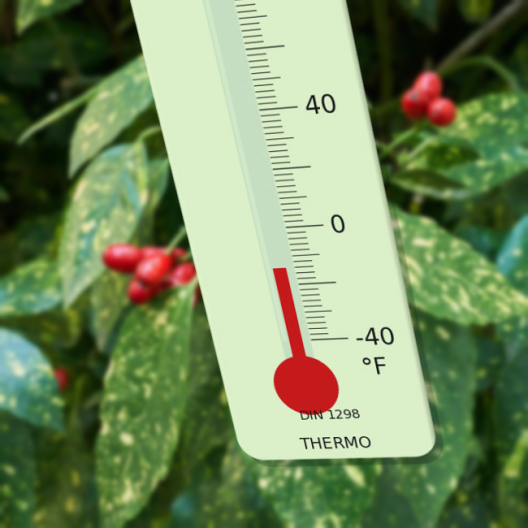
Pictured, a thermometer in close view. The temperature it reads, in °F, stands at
-14 °F
